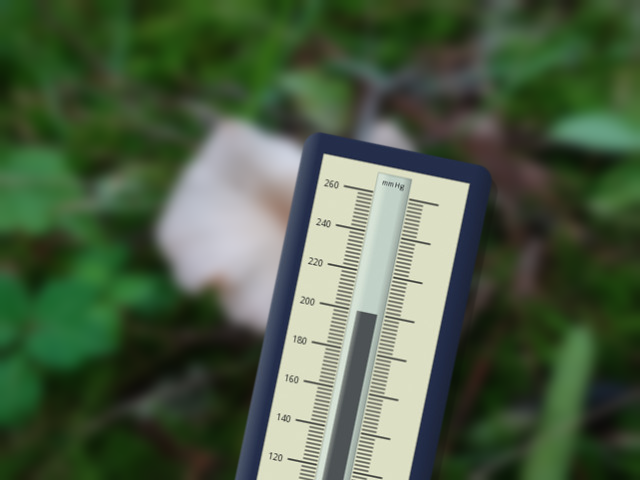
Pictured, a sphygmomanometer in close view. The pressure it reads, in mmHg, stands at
200 mmHg
